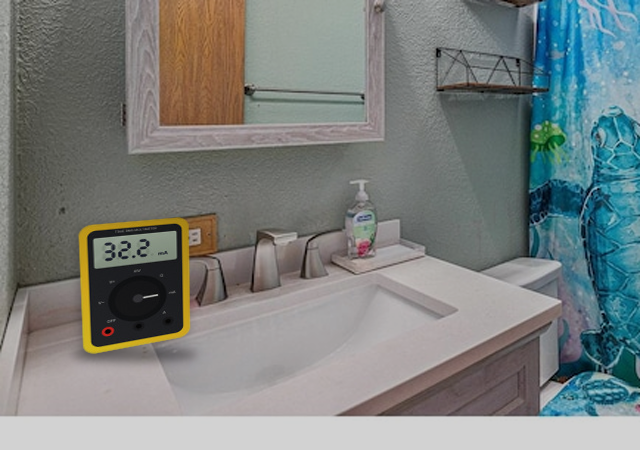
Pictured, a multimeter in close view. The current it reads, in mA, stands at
32.2 mA
